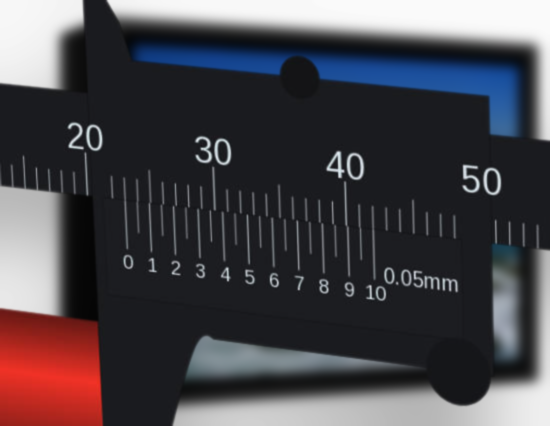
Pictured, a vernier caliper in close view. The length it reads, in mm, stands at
23.0 mm
